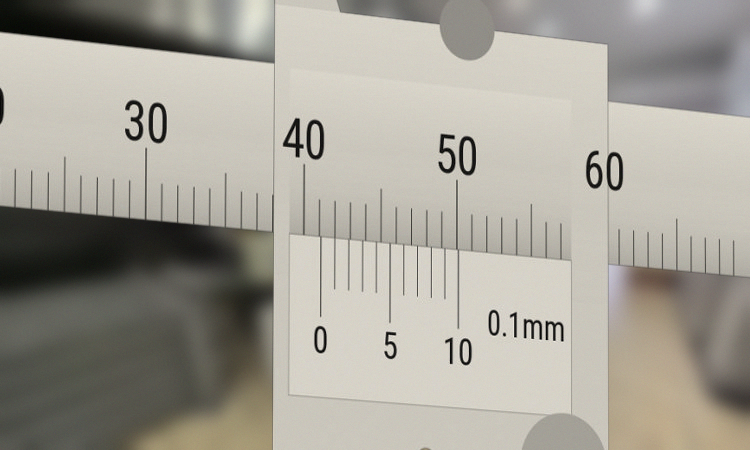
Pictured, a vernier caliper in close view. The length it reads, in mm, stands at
41.1 mm
